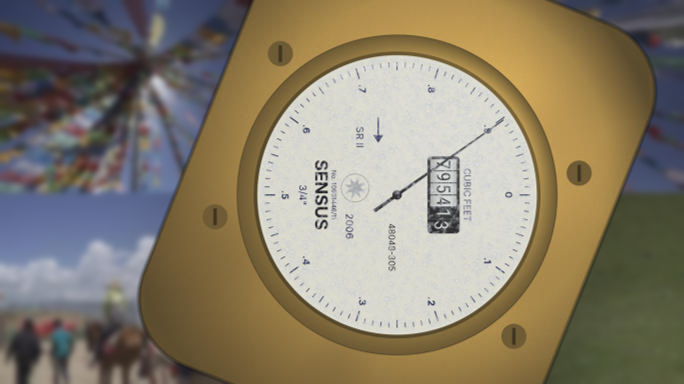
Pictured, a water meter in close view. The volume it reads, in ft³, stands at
795412.90 ft³
